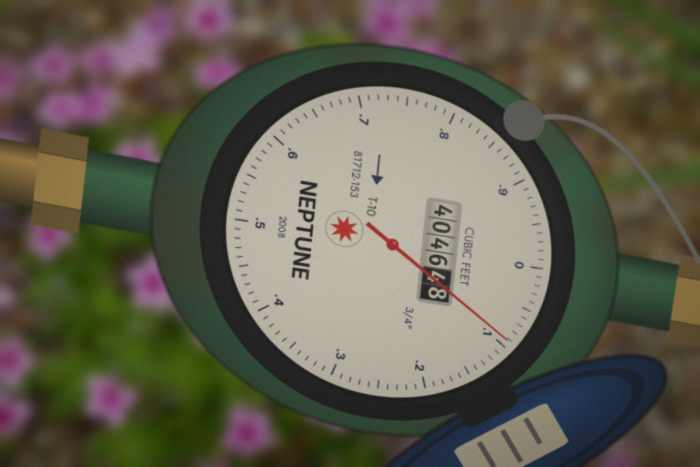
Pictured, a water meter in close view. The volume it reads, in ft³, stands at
404648.09 ft³
